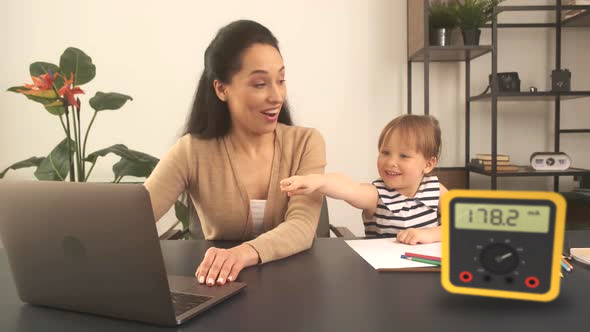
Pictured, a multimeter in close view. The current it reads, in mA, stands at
178.2 mA
